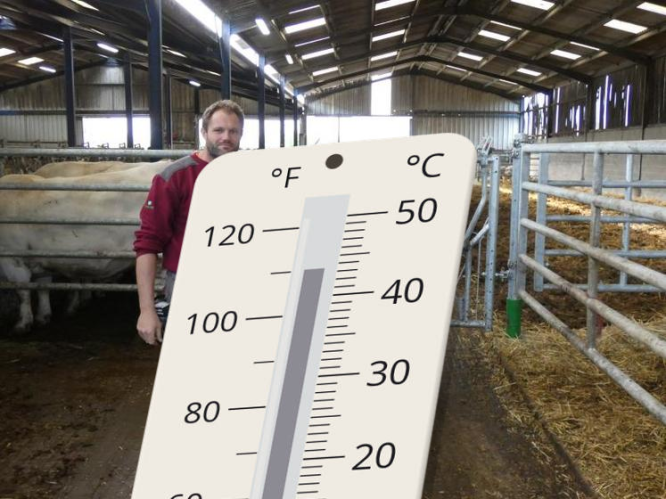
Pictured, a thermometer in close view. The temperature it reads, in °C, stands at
43.5 °C
